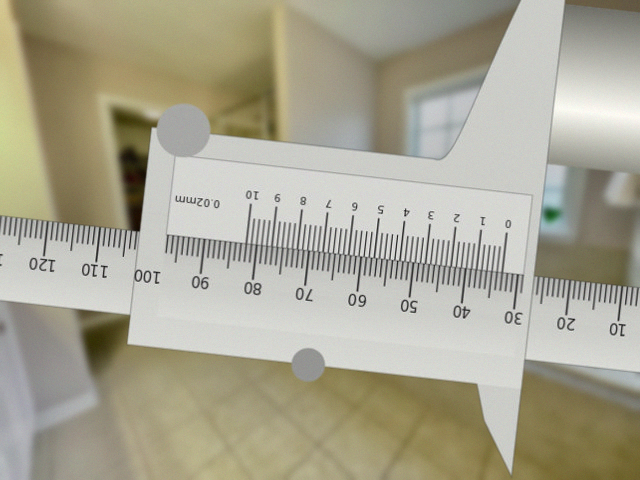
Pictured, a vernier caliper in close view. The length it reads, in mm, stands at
33.0 mm
